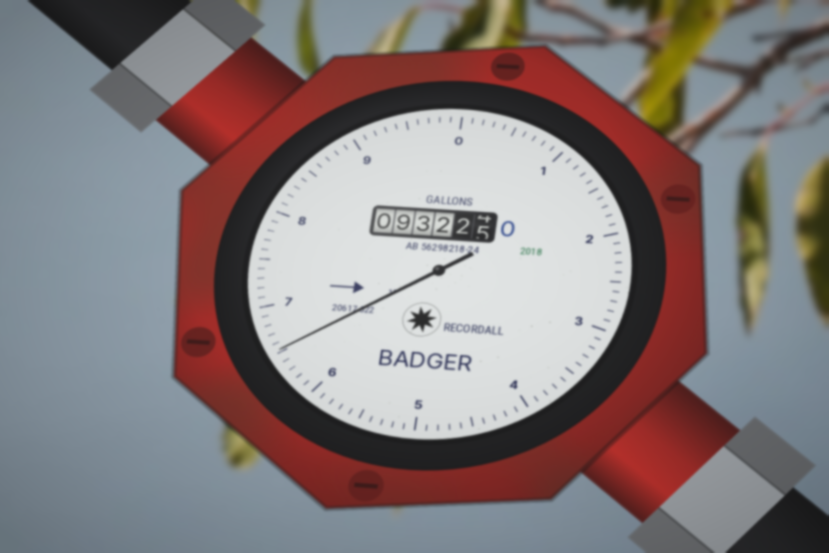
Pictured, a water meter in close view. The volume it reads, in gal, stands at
932246.5 gal
